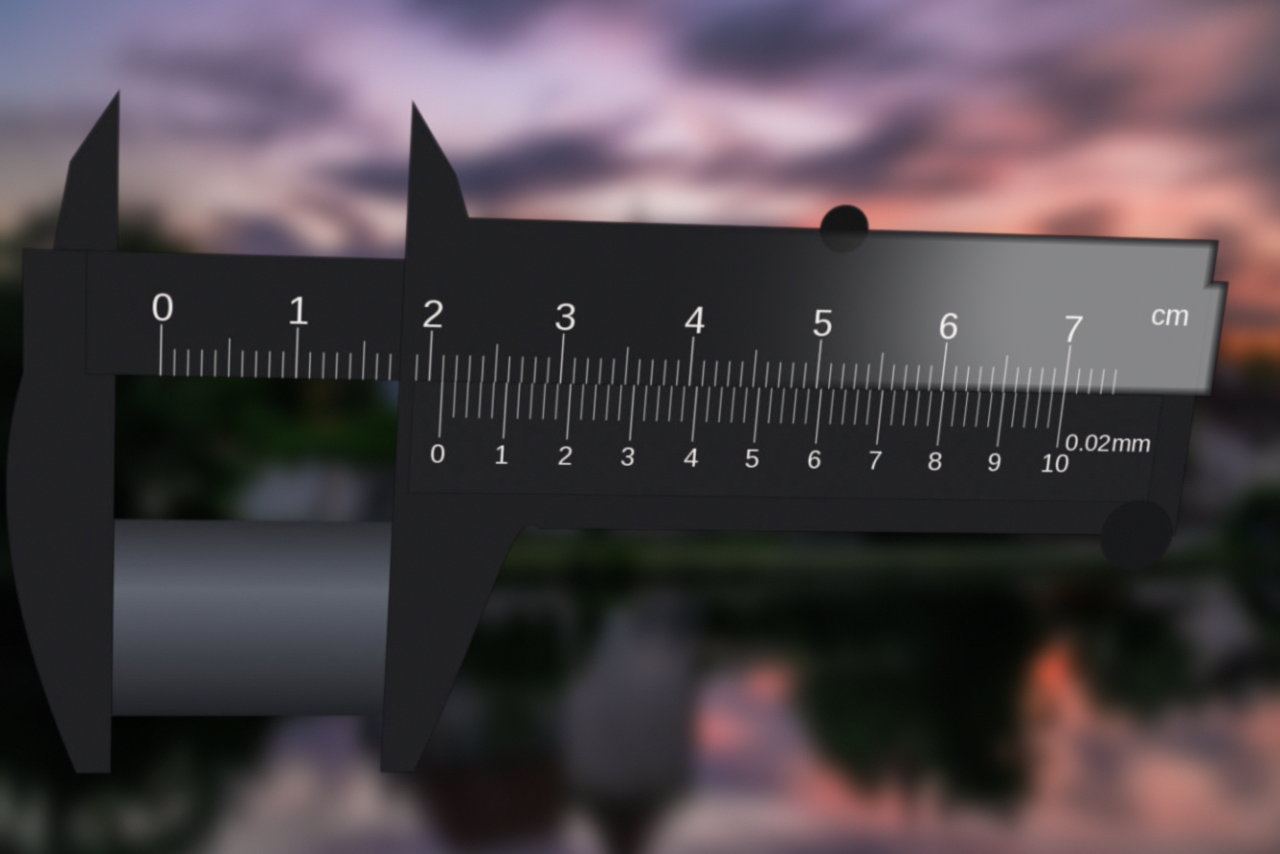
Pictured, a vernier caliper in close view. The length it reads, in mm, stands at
21.0 mm
